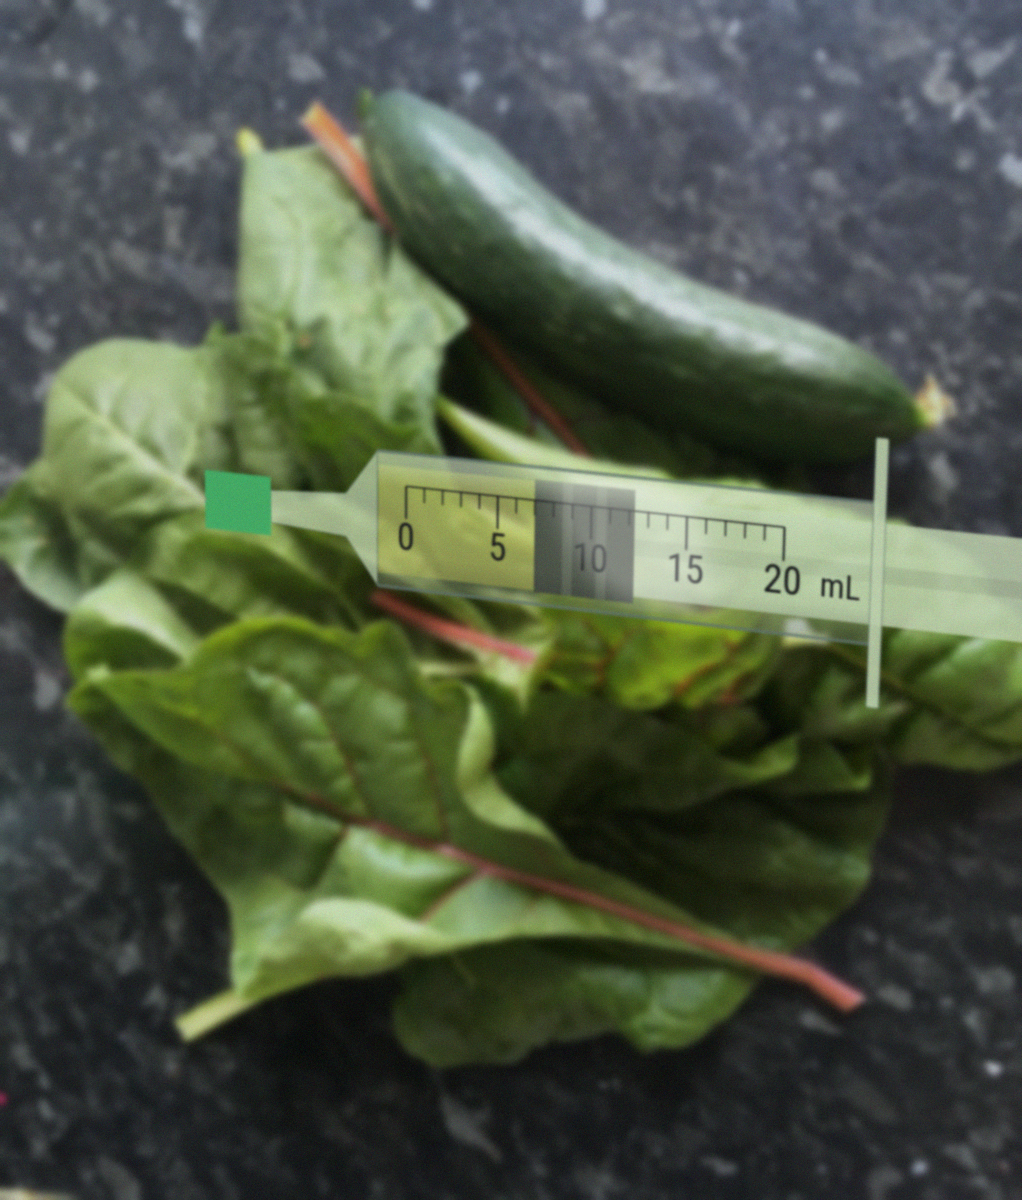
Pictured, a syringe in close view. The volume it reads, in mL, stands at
7 mL
